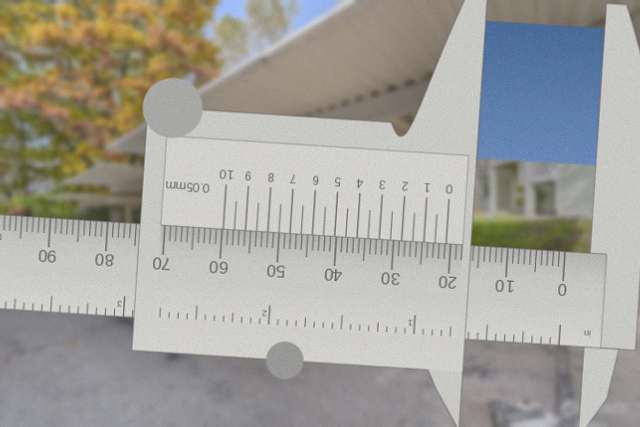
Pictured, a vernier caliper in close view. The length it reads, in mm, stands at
20.8 mm
